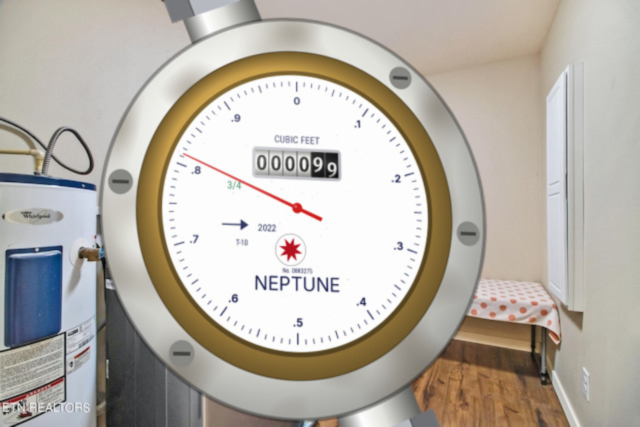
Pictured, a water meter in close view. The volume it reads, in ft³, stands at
98.81 ft³
